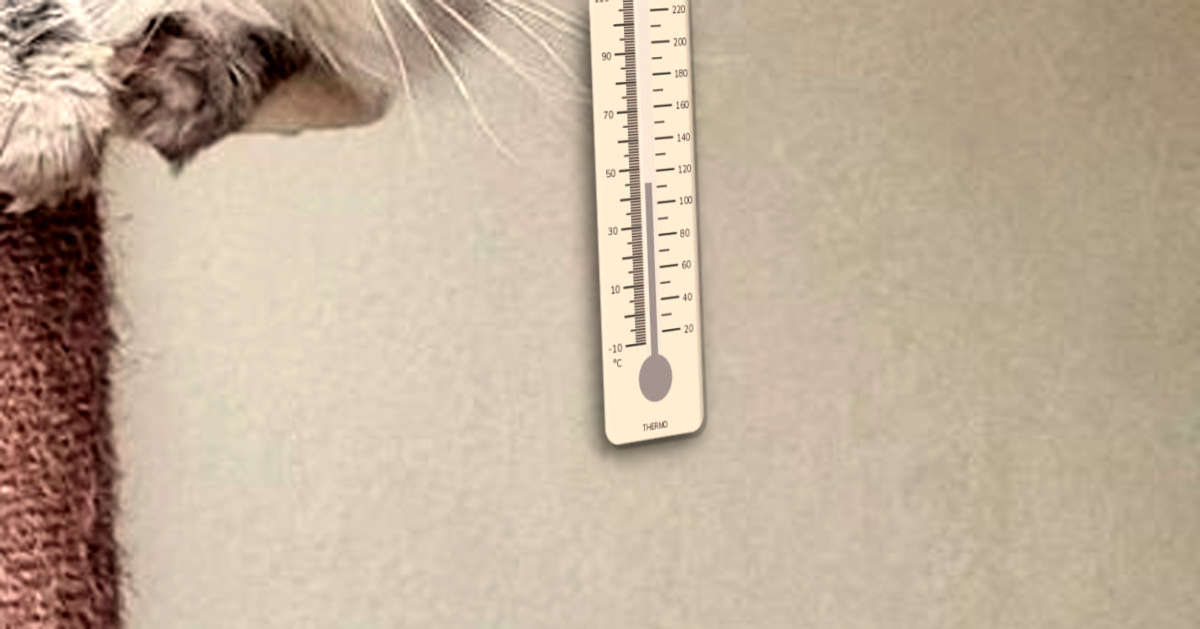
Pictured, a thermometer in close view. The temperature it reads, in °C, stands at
45 °C
